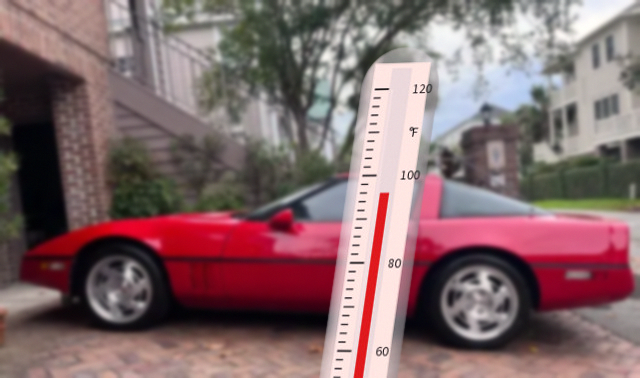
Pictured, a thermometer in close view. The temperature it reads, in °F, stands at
96 °F
